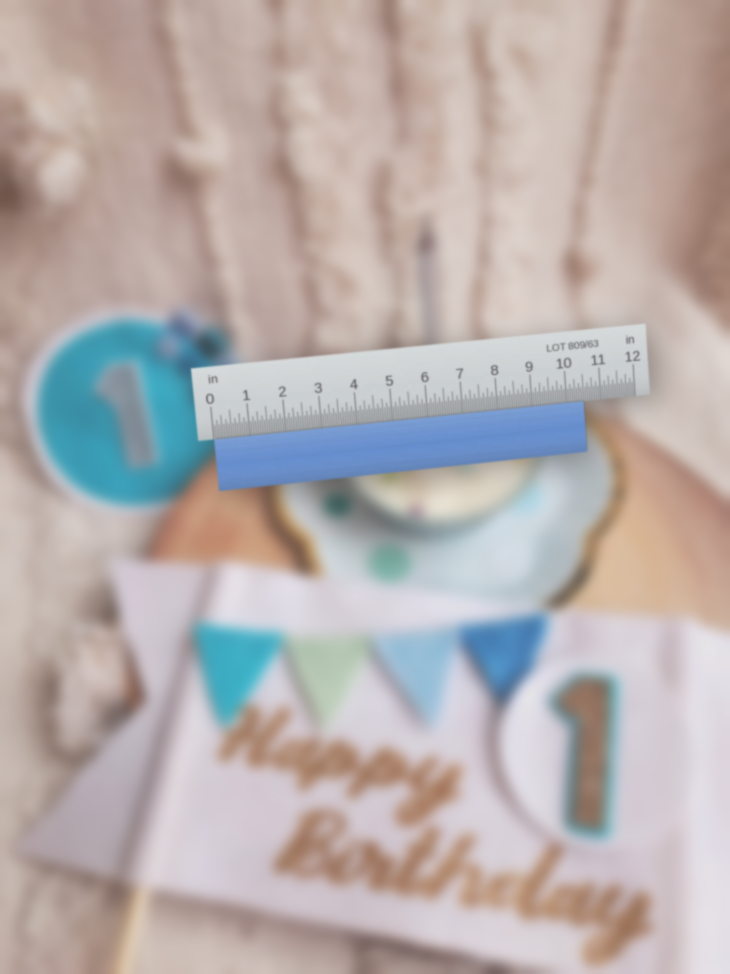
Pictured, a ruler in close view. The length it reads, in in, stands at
10.5 in
